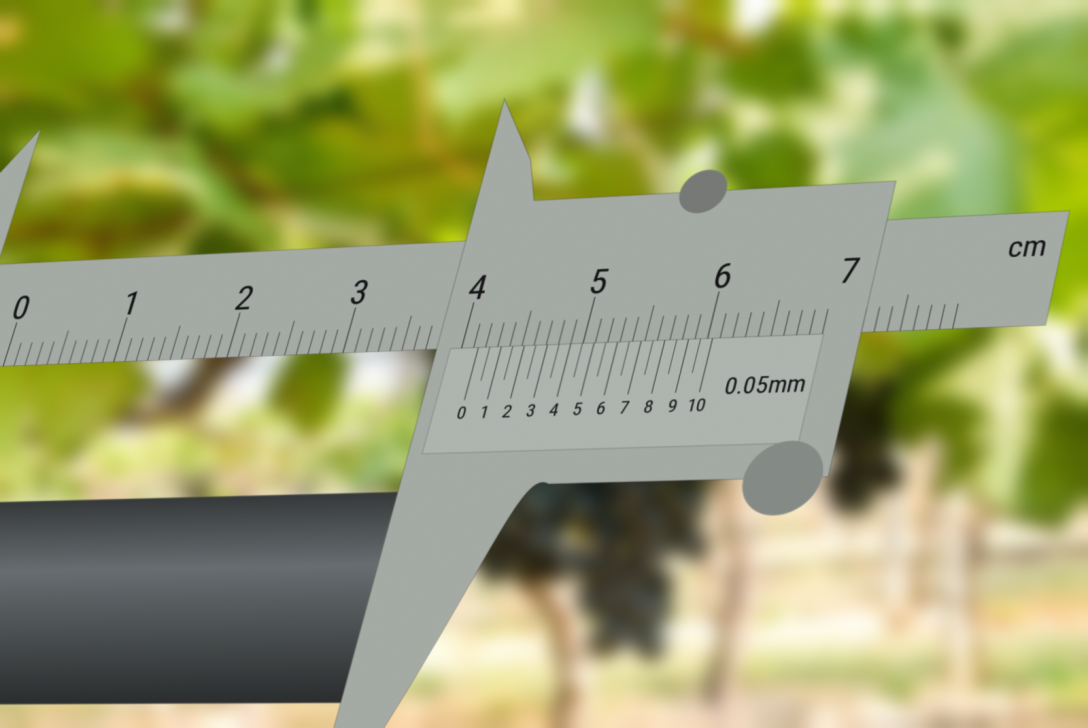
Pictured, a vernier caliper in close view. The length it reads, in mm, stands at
41.4 mm
